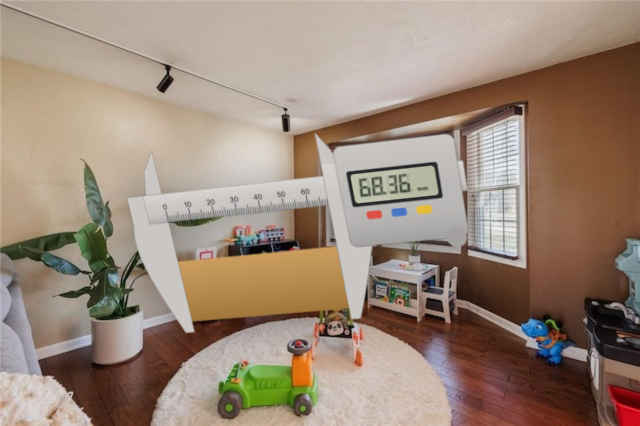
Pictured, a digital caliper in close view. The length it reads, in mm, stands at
68.36 mm
